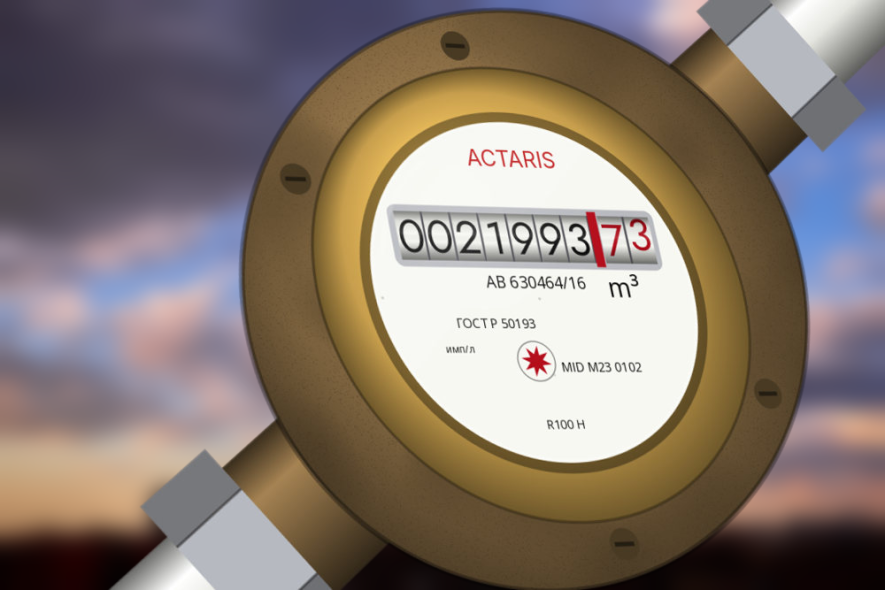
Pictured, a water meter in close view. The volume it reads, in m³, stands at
21993.73 m³
